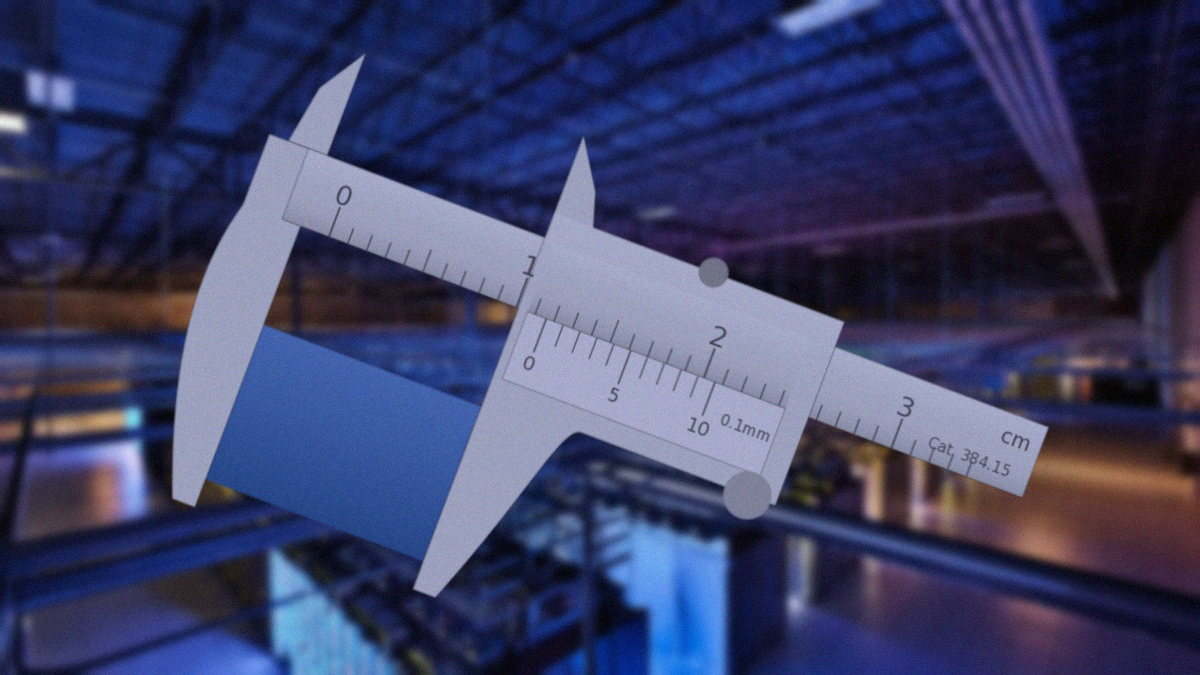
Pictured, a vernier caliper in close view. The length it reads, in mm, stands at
11.6 mm
